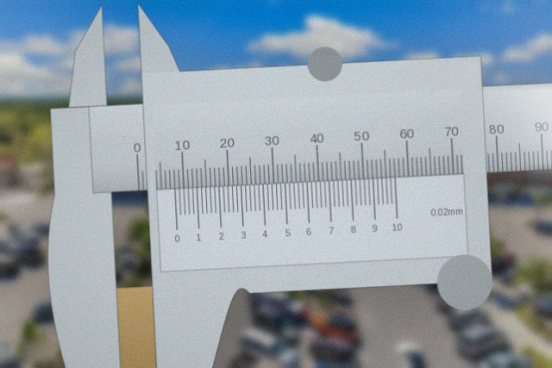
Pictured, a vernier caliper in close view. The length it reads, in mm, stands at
8.0 mm
